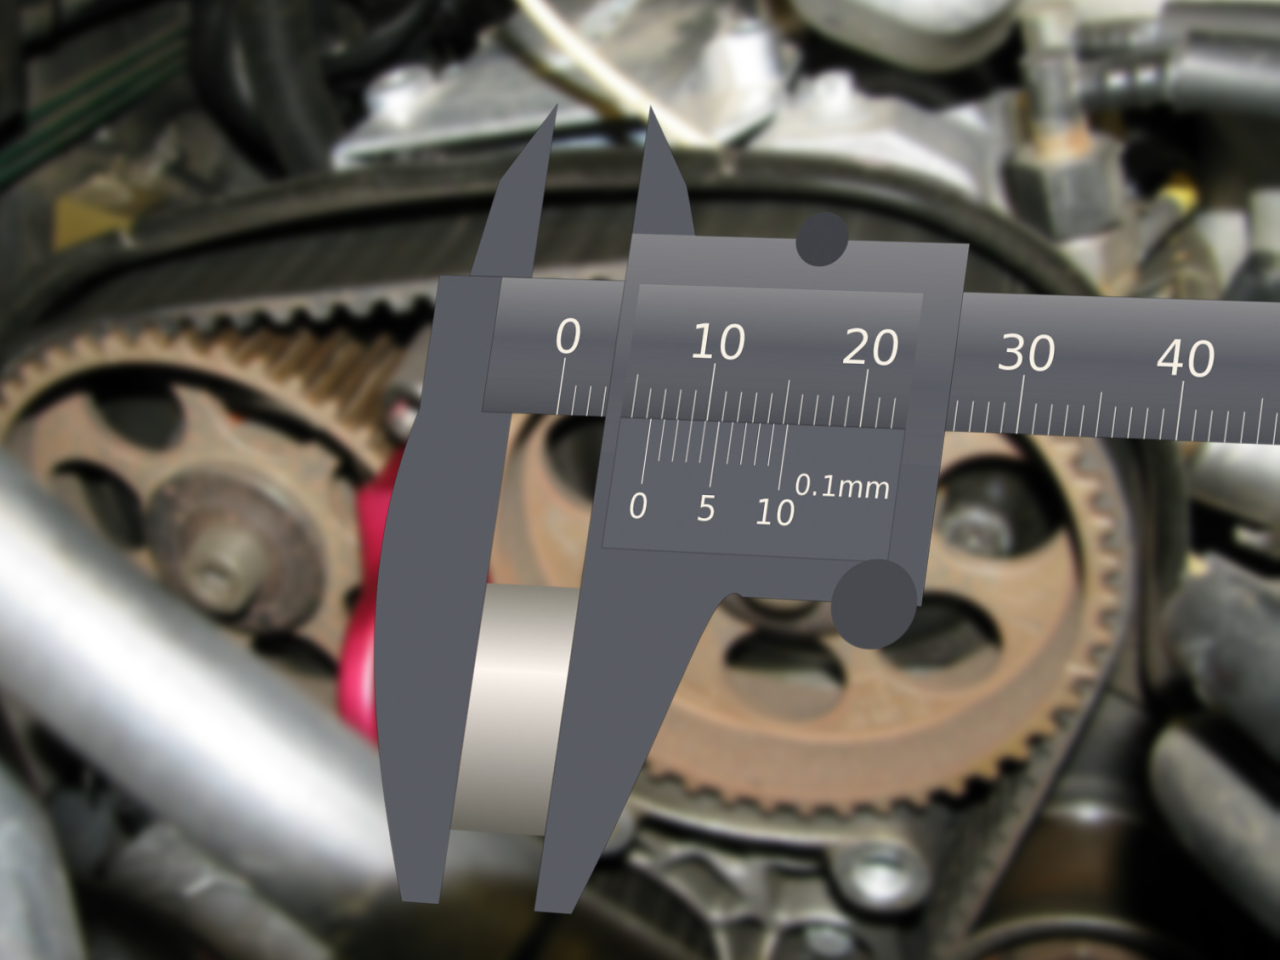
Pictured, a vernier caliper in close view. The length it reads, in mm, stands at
6.3 mm
